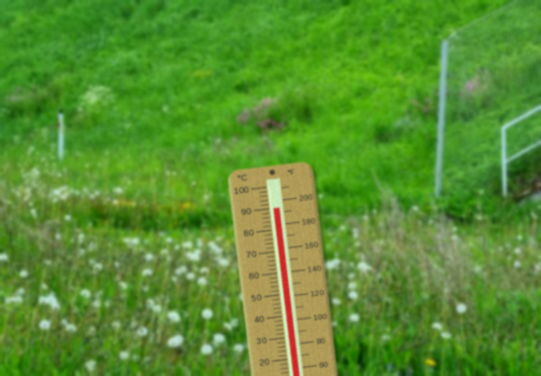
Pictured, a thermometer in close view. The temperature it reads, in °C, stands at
90 °C
